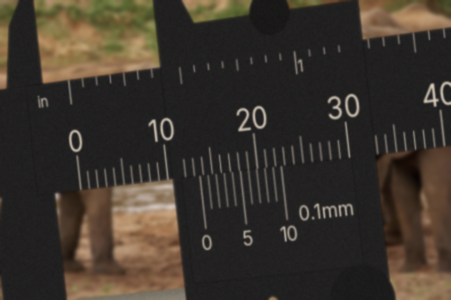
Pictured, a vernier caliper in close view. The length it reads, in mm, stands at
13.6 mm
